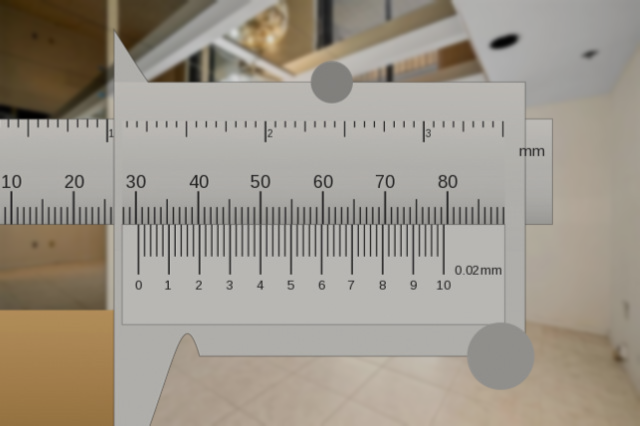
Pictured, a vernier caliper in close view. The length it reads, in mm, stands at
30.4 mm
